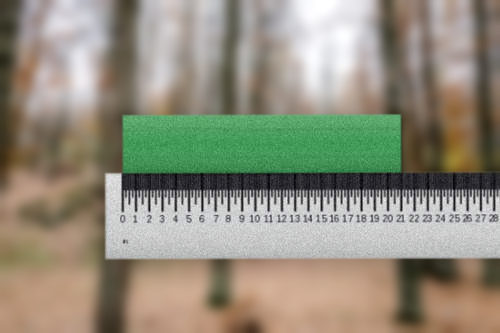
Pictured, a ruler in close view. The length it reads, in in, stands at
21 in
